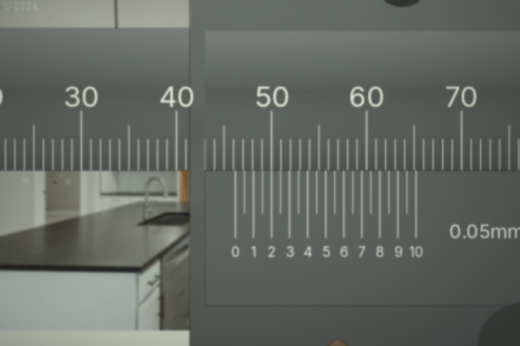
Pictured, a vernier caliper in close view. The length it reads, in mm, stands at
46.2 mm
